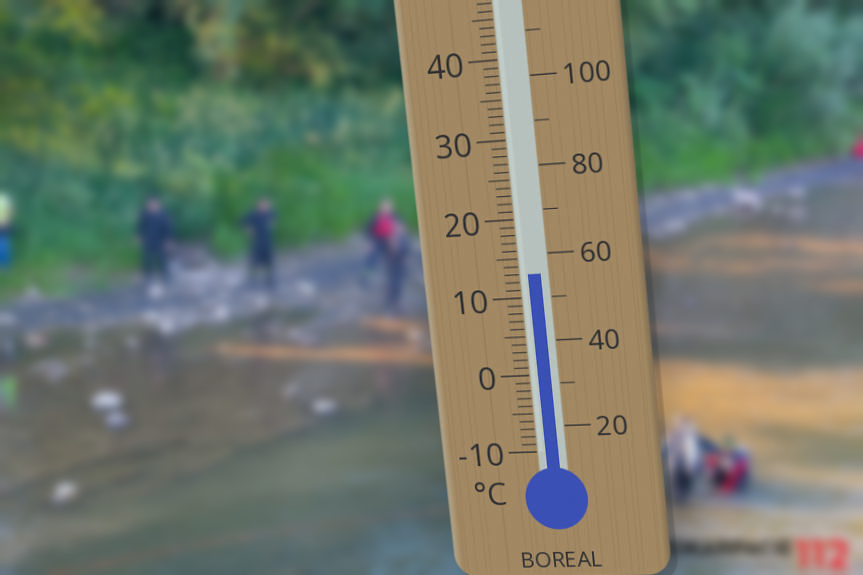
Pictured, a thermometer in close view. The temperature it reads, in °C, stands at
13 °C
